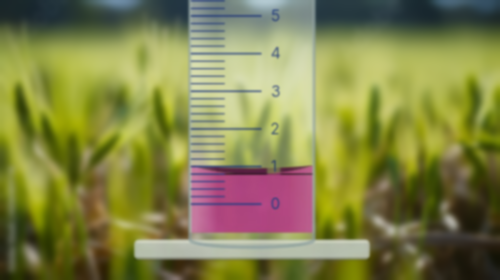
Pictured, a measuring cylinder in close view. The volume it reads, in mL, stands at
0.8 mL
